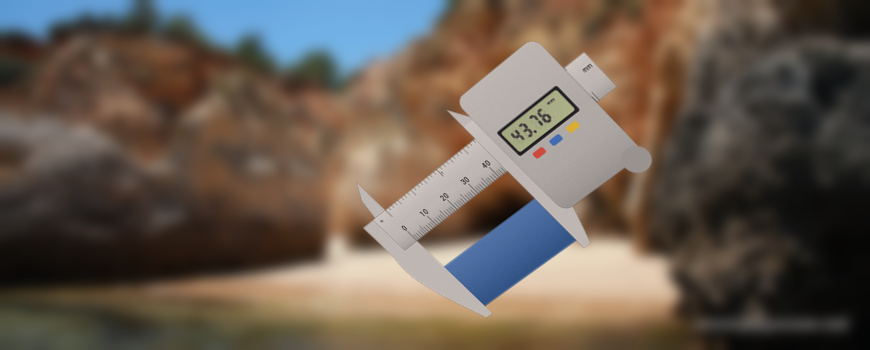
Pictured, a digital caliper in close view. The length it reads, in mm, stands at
43.76 mm
